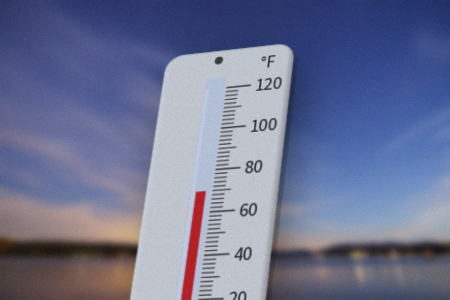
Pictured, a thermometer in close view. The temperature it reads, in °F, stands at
70 °F
